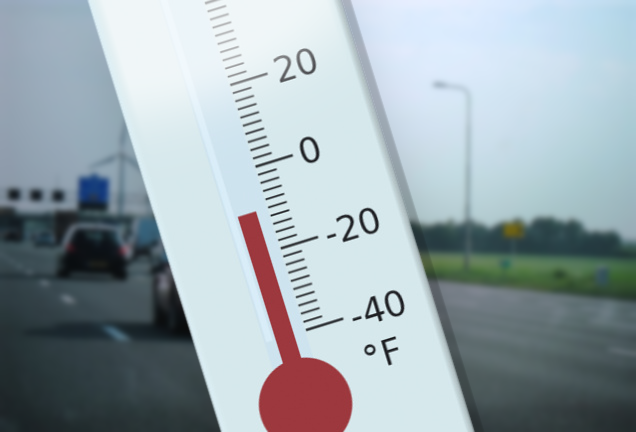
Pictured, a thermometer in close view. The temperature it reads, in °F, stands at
-10 °F
